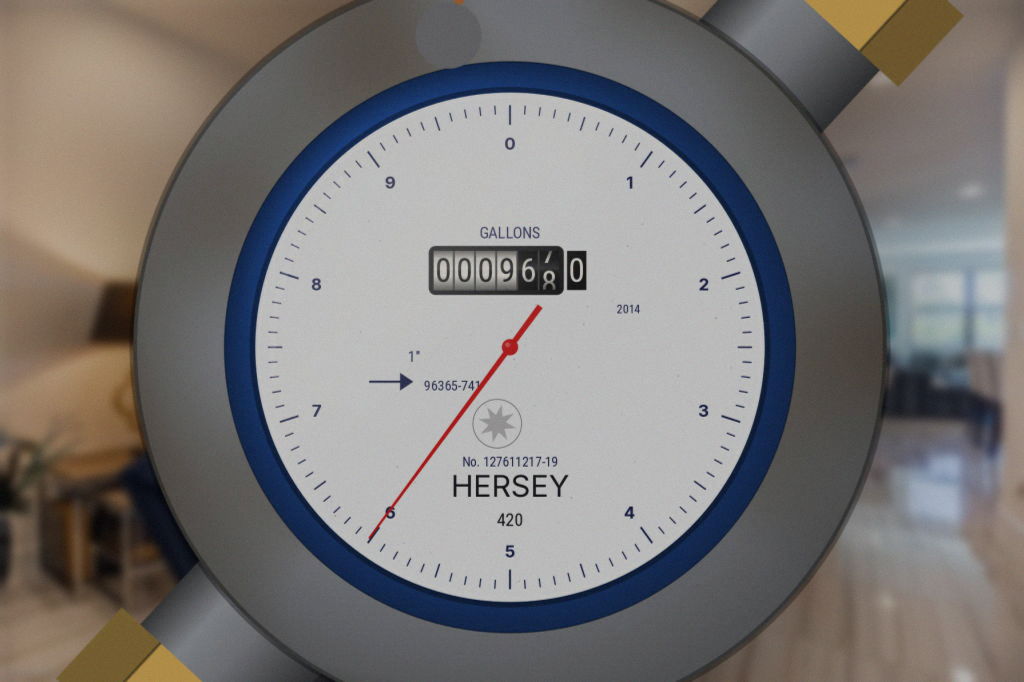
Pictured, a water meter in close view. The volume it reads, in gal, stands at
9676.0 gal
